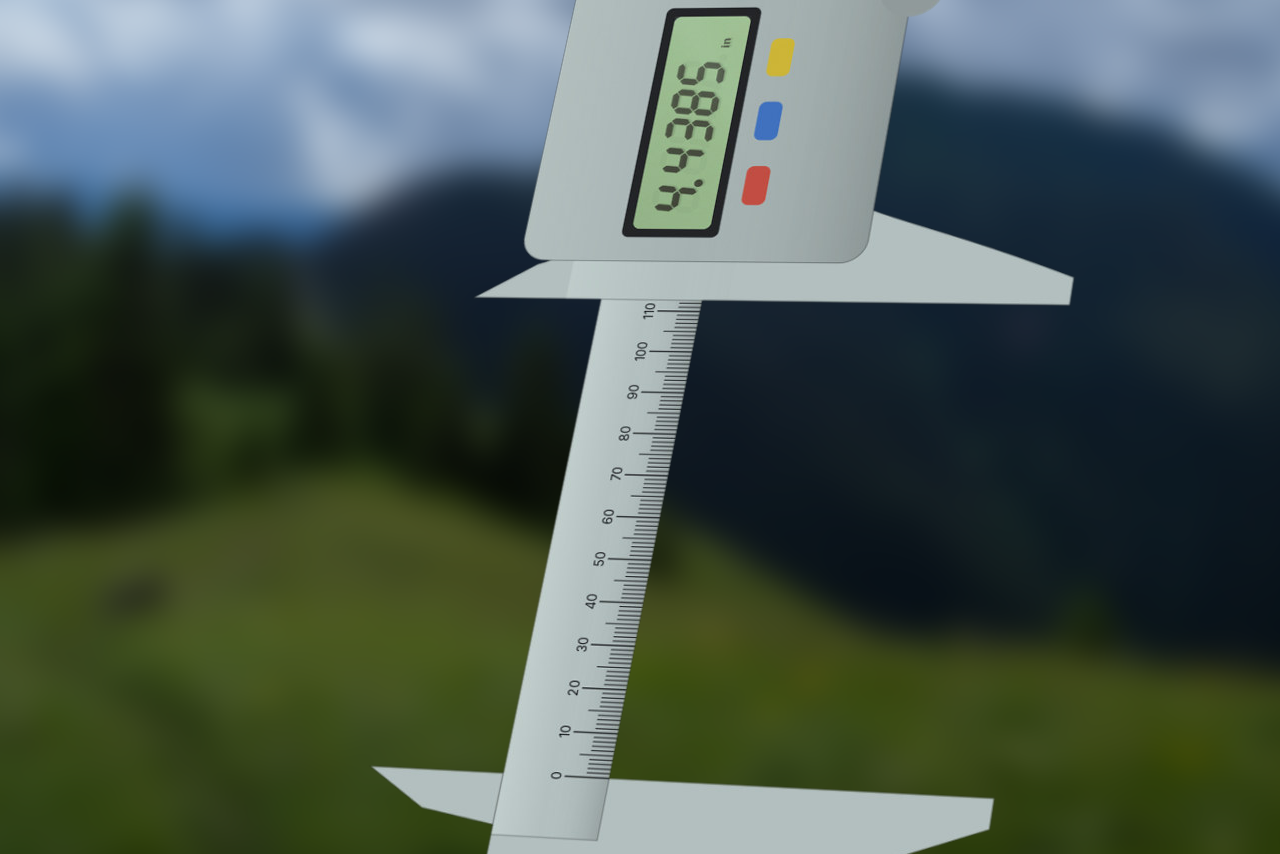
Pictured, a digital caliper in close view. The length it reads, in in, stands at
4.4385 in
